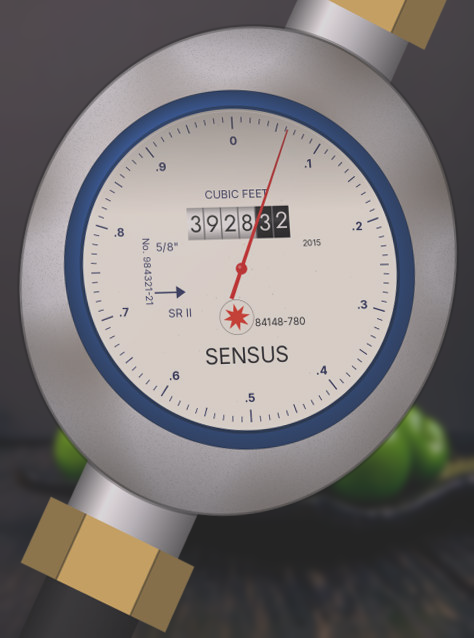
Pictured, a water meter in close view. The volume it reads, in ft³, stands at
392832.06 ft³
